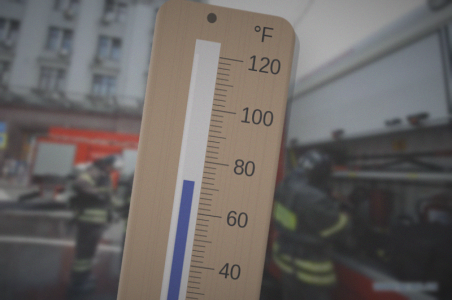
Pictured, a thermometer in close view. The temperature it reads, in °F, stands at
72 °F
